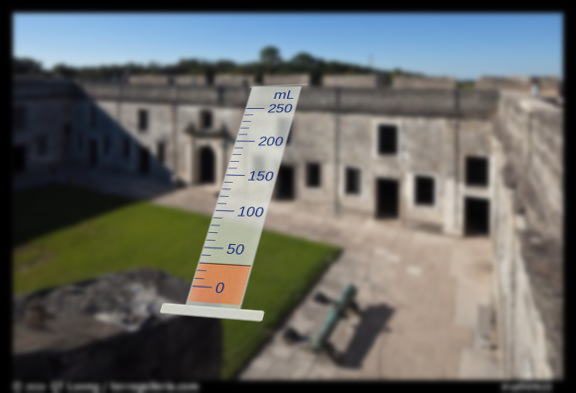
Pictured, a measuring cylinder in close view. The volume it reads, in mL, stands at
30 mL
